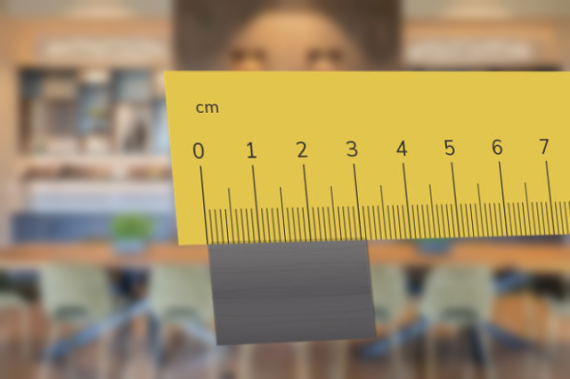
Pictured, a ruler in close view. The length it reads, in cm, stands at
3.1 cm
